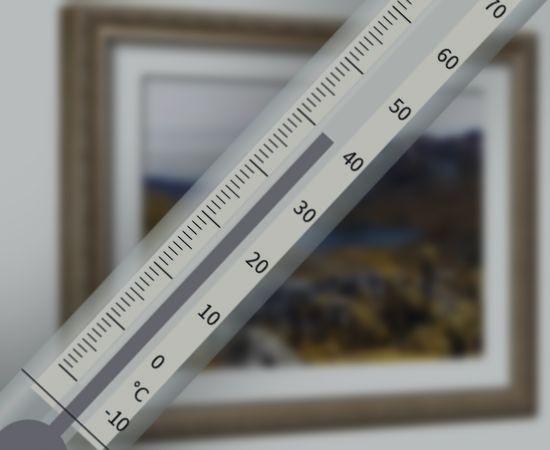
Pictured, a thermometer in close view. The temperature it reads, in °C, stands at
40 °C
